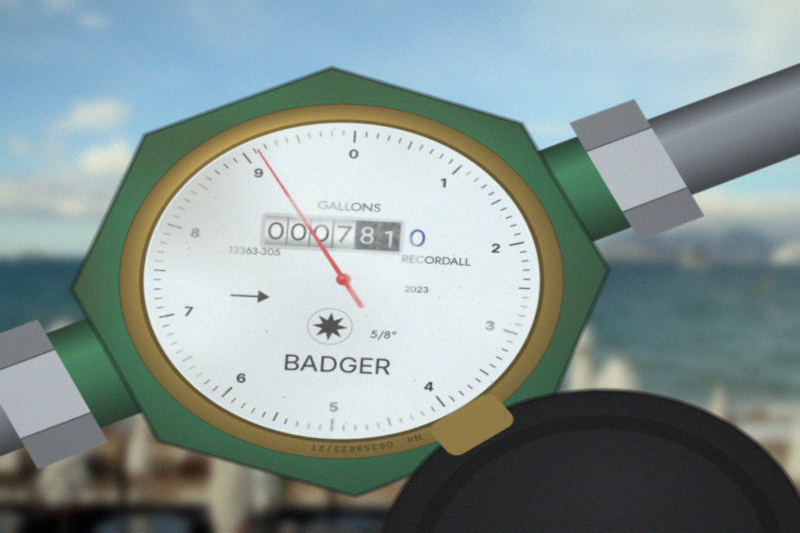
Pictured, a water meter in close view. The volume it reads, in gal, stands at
7809.1 gal
